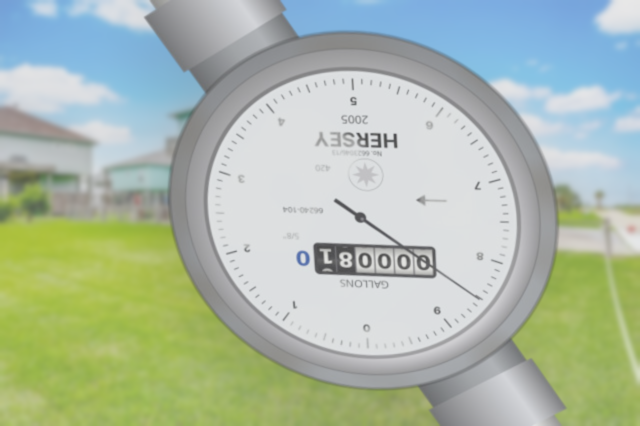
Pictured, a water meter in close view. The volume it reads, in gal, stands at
808.5 gal
